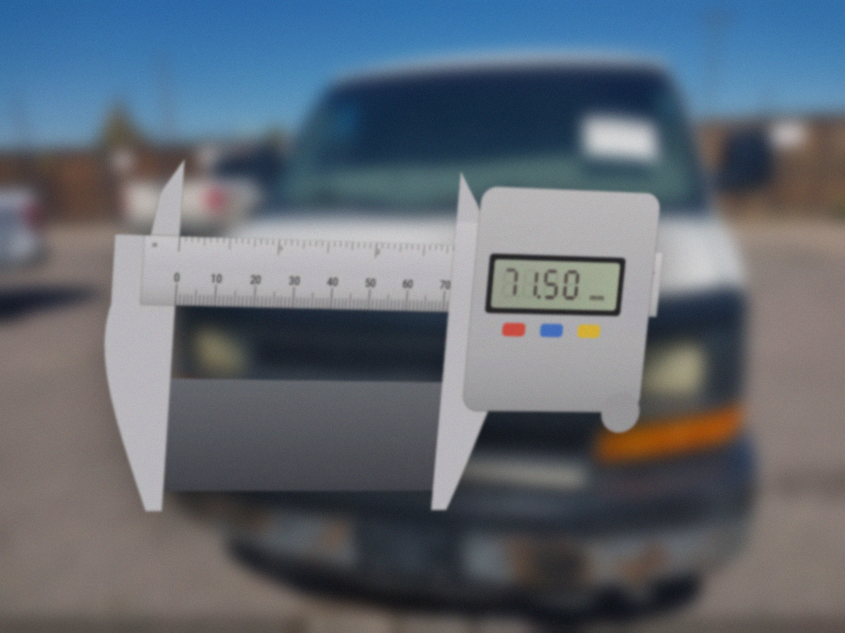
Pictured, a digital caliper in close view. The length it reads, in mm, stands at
71.50 mm
